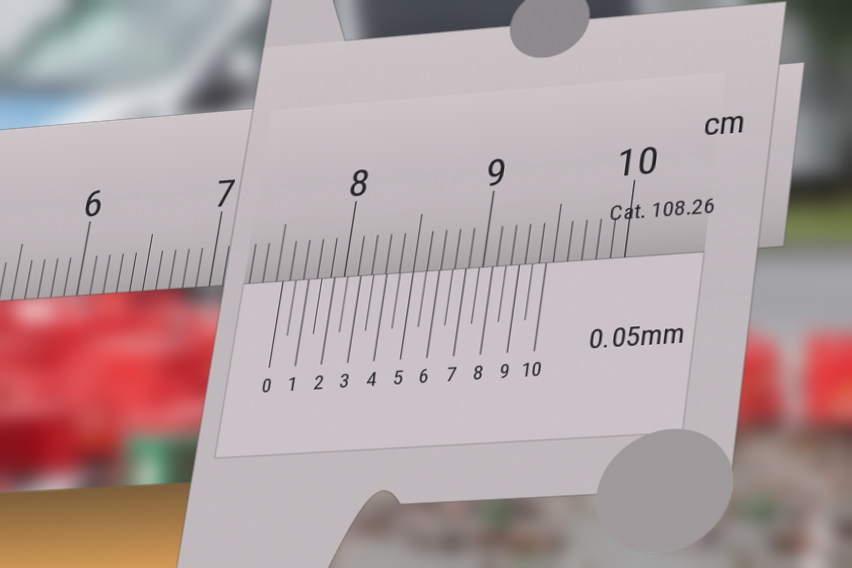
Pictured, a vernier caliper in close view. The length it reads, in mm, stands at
75.5 mm
